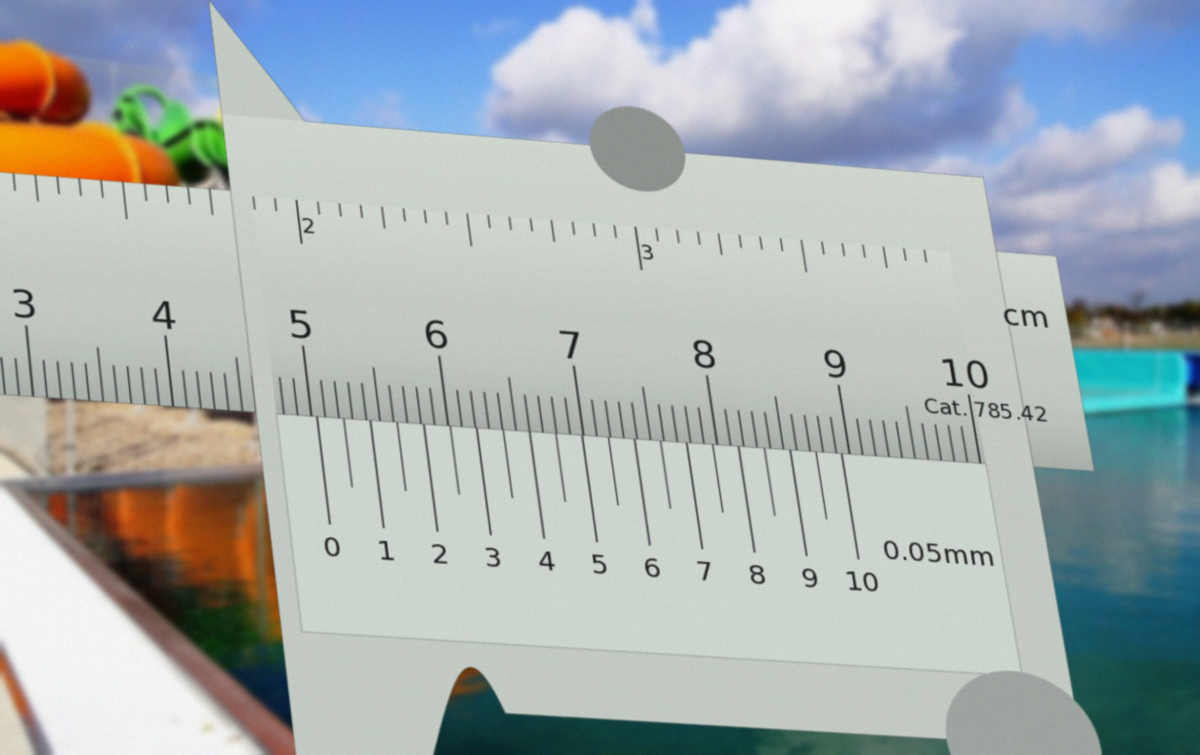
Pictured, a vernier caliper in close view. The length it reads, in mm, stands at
50.4 mm
